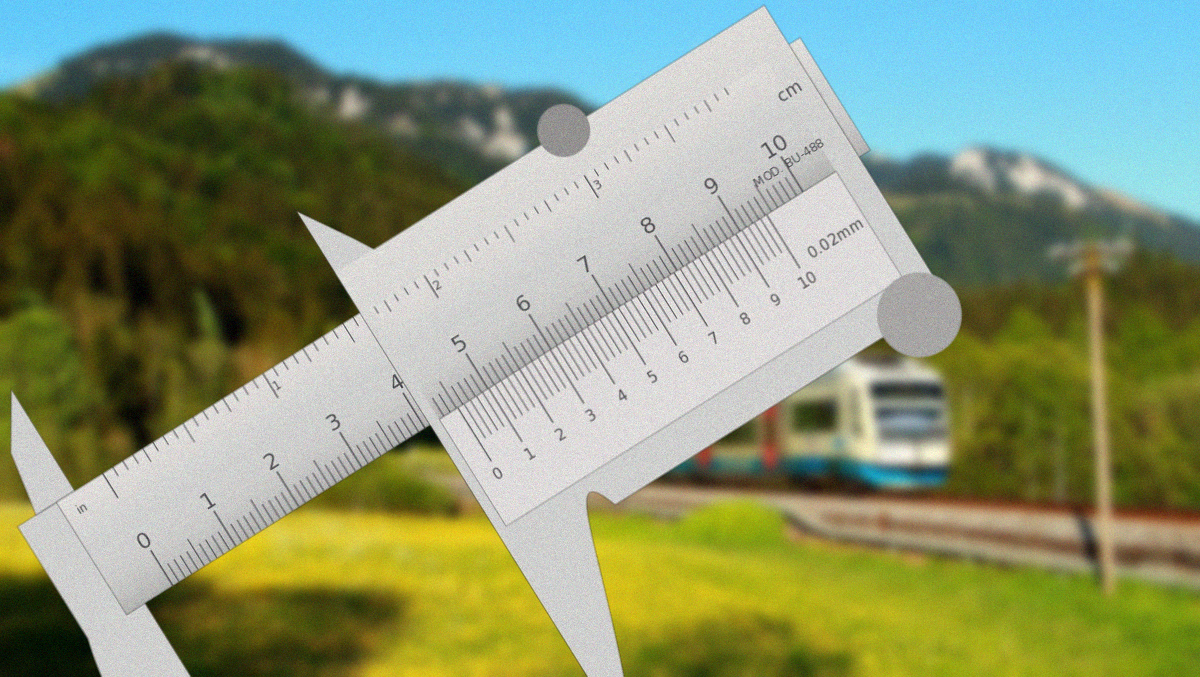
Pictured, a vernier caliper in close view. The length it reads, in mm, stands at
45.2 mm
